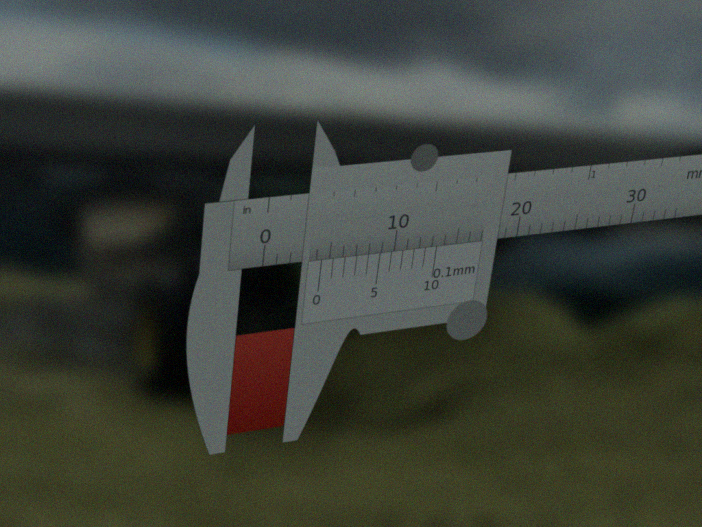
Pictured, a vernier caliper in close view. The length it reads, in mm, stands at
4.4 mm
